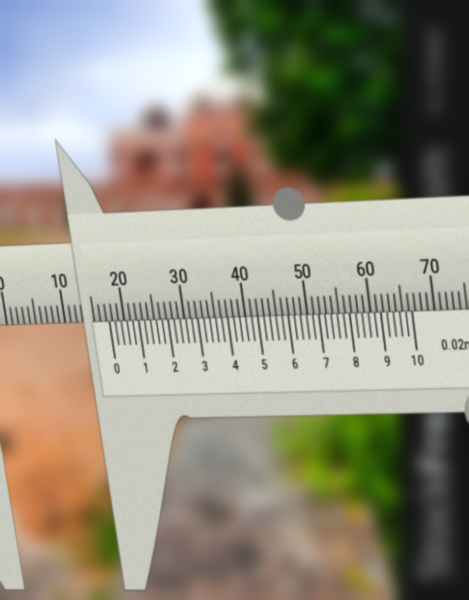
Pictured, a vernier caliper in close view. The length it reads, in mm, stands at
17.5 mm
